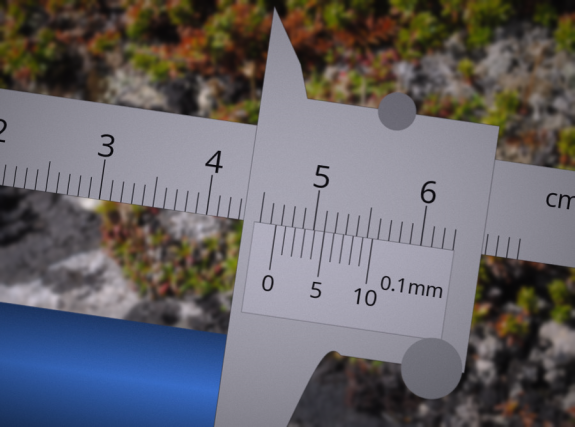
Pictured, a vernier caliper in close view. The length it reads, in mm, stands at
46.5 mm
